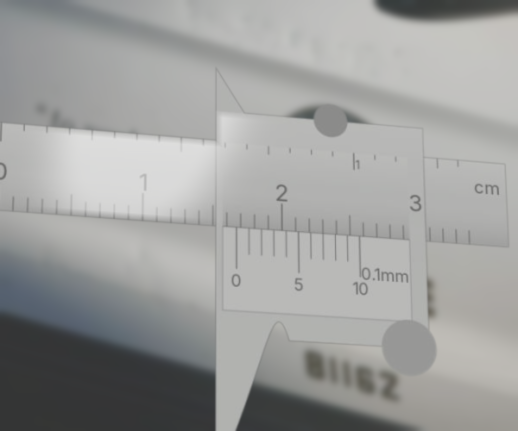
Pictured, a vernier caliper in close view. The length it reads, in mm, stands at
16.7 mm
